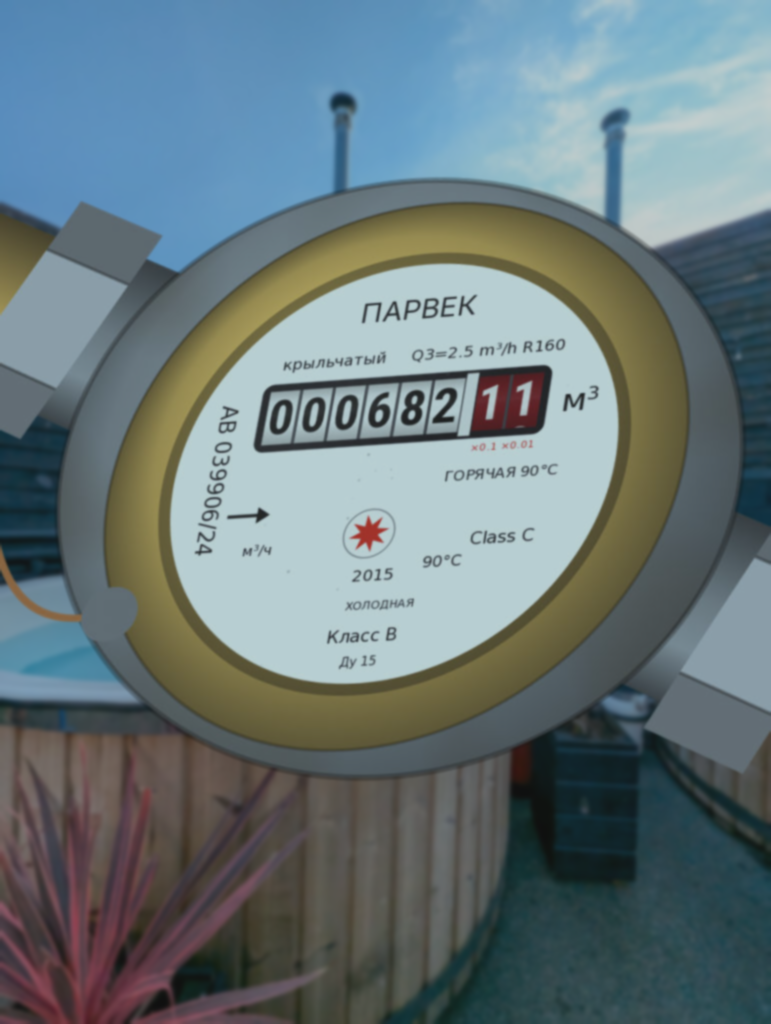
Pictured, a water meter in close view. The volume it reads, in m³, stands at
682.11 m³
